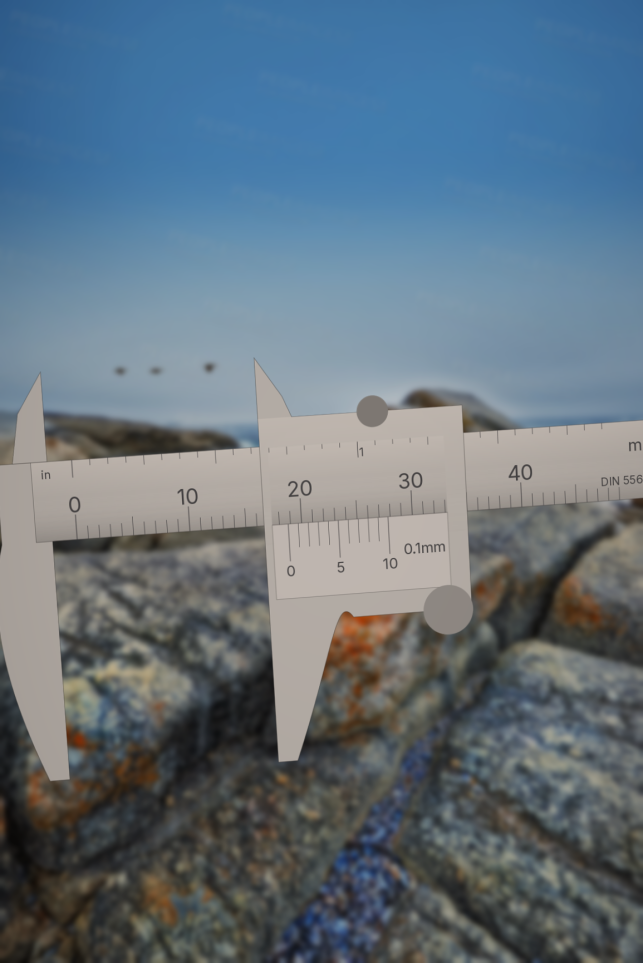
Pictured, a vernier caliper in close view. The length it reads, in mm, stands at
18.8 mm
